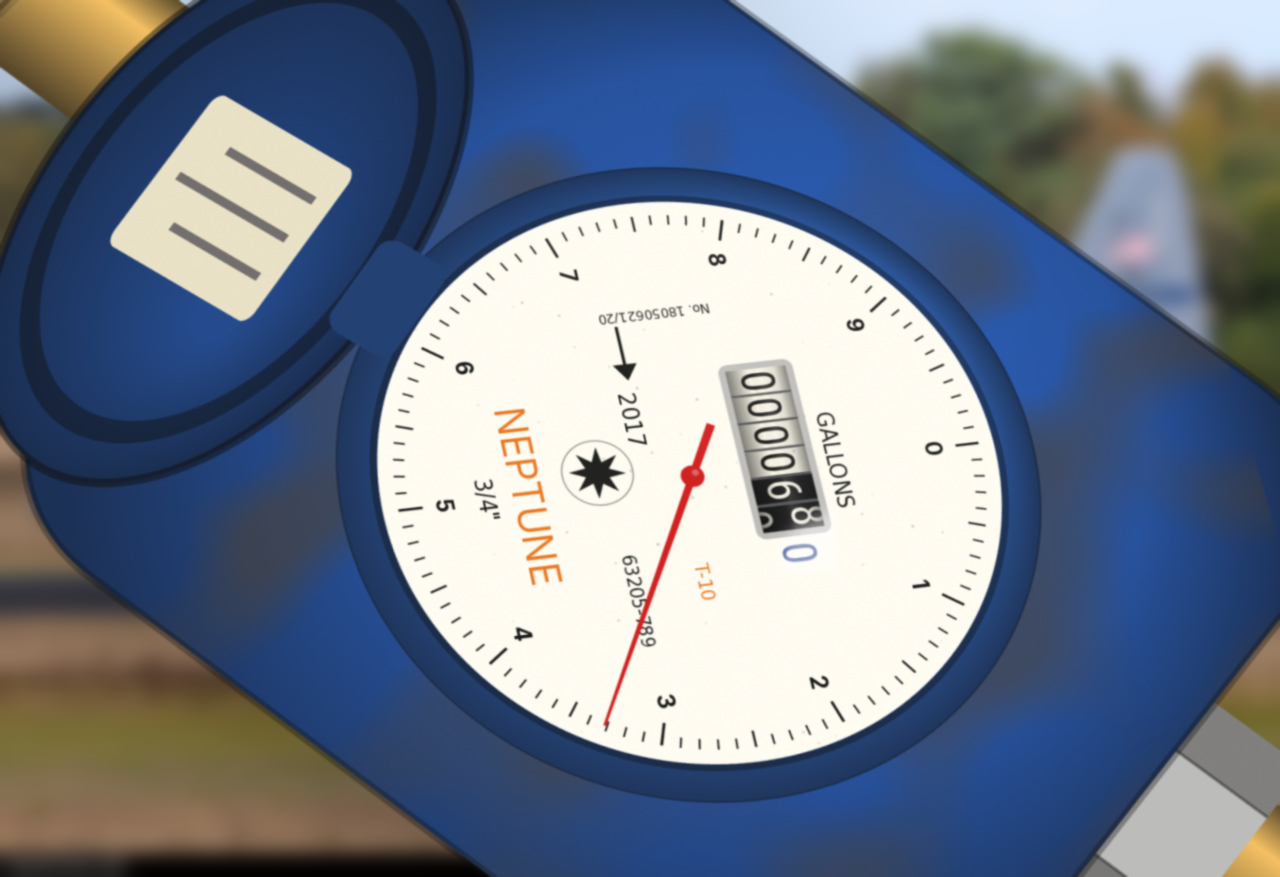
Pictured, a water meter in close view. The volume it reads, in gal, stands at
683.3 gal
